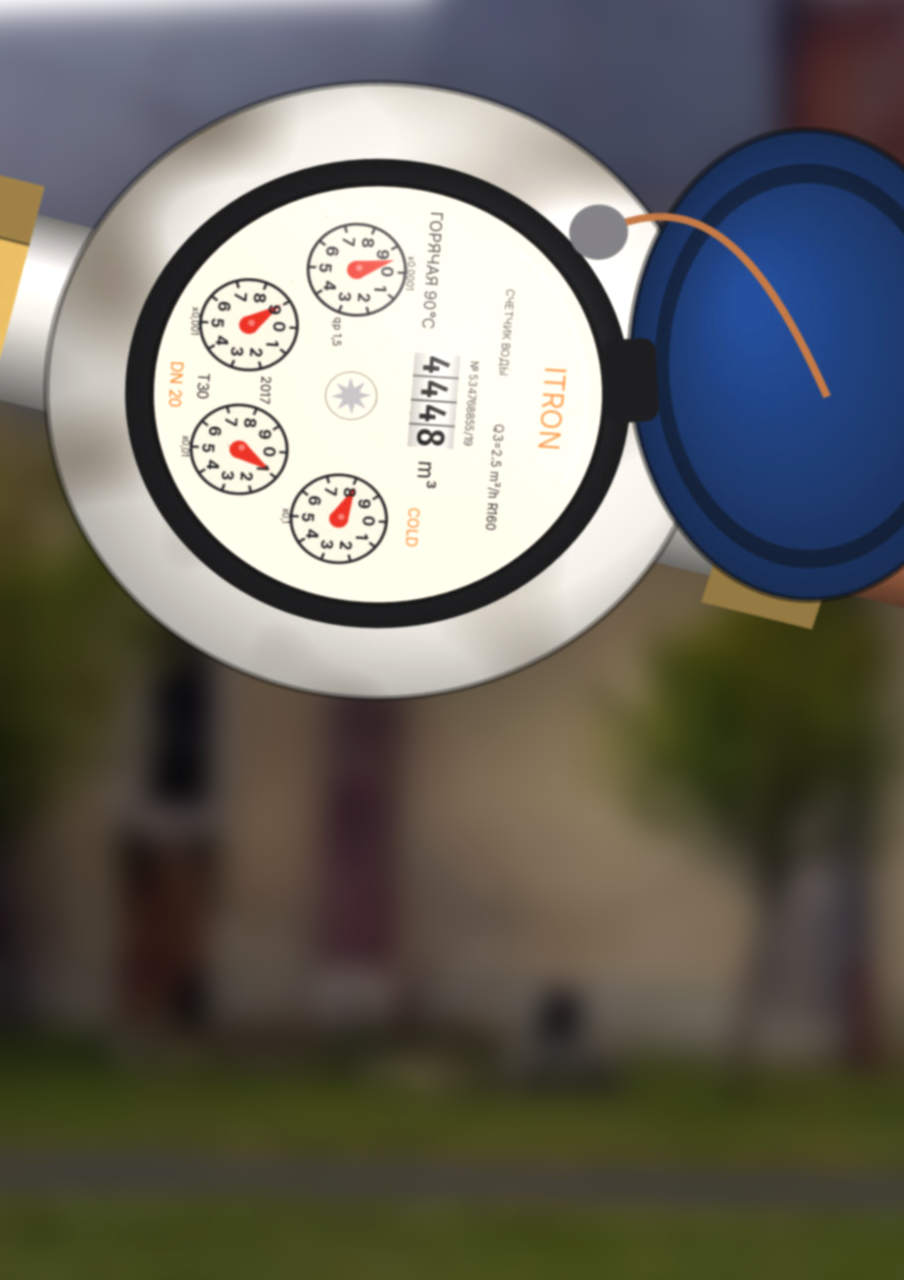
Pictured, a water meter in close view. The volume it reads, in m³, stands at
4448.8089 m³
